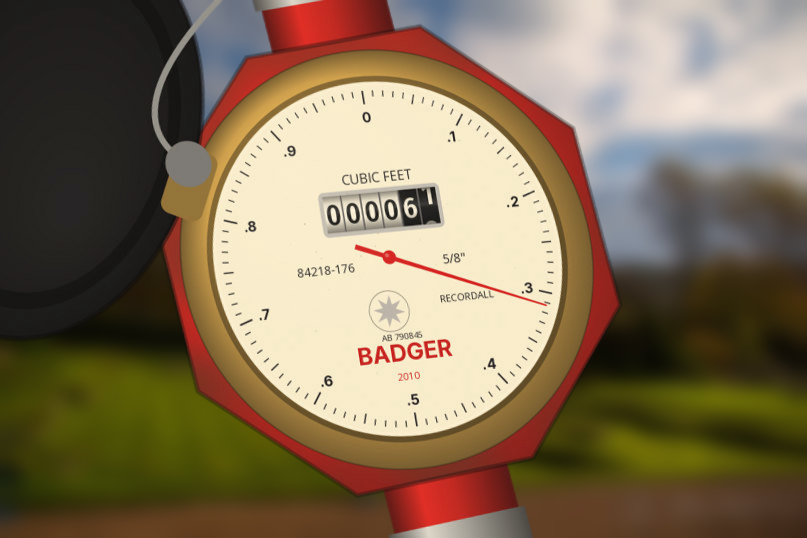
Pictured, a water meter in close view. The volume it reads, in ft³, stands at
61.31 ft³
